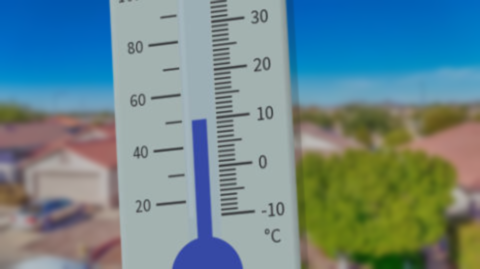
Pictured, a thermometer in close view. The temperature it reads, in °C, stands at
10 °C
